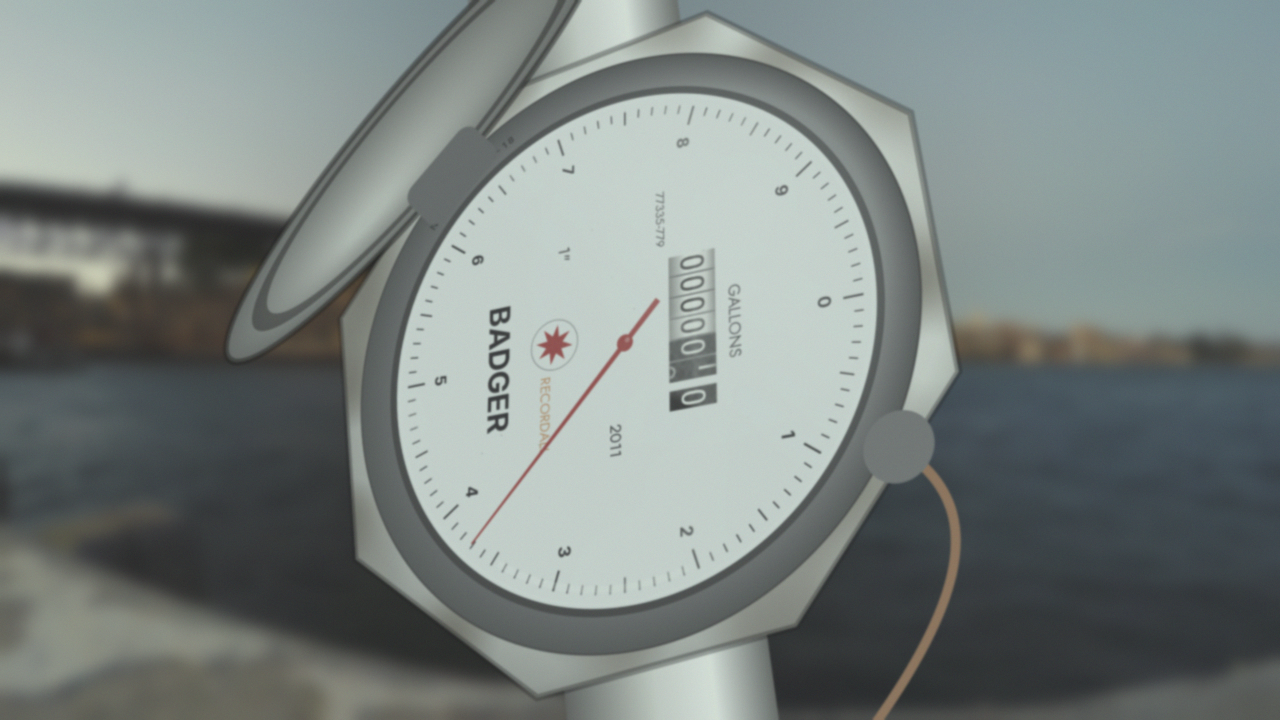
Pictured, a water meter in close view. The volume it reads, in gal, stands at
13.7 gal
